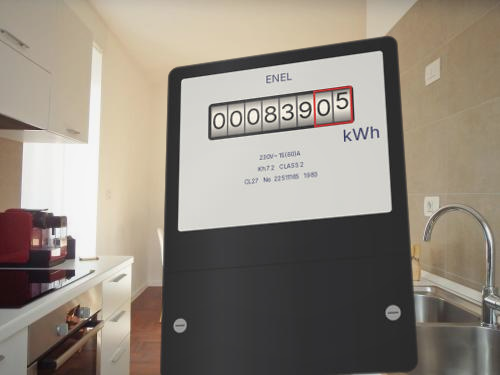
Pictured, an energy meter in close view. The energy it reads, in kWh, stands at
839.05 kWh
